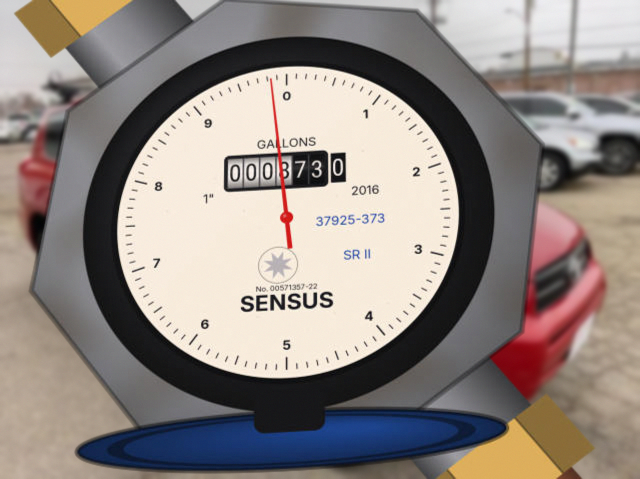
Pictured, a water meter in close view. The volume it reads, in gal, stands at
8729.8 gal
